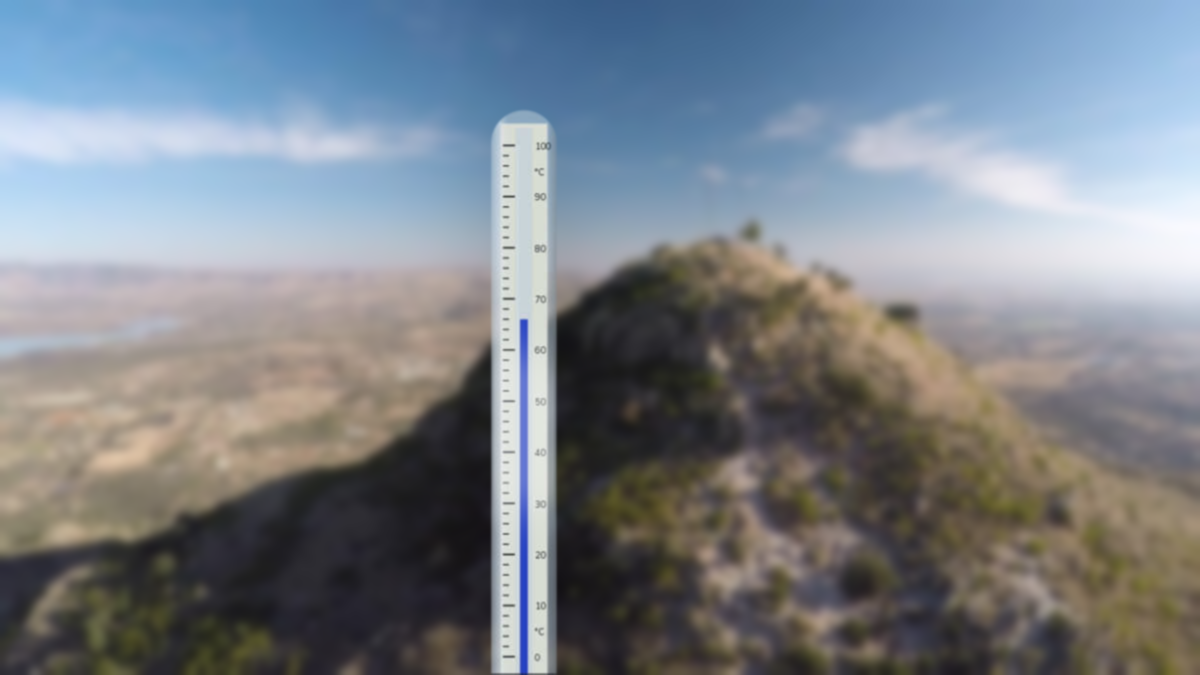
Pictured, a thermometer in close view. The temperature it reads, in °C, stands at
66 °C
